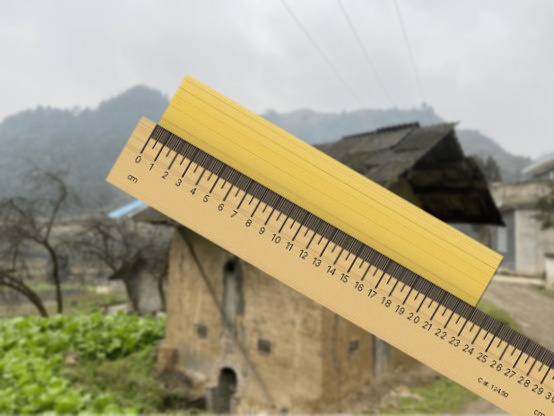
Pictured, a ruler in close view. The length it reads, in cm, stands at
23 cm
